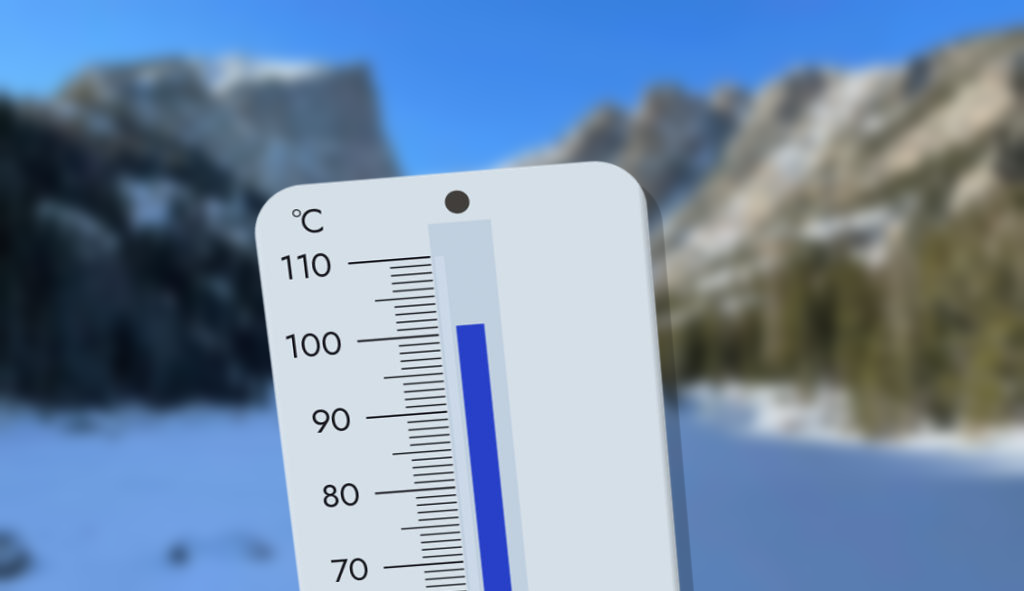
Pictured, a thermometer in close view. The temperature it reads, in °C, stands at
101 °C
